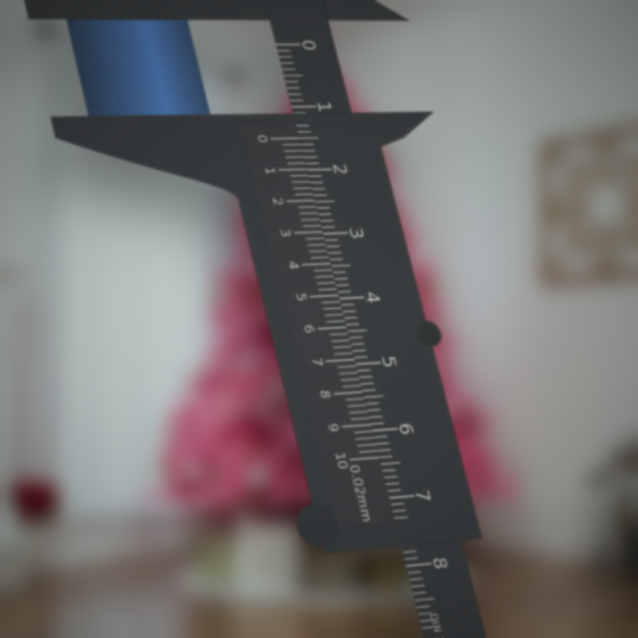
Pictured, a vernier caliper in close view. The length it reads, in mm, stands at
15.0 mm
